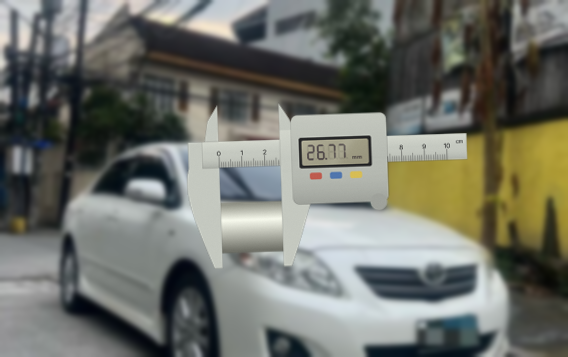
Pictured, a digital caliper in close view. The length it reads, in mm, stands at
26.77 mm
